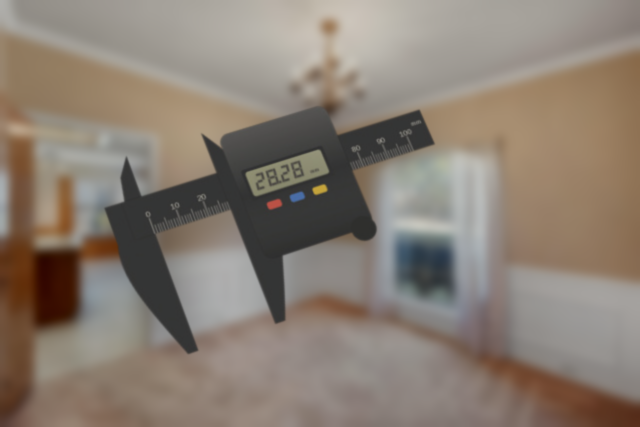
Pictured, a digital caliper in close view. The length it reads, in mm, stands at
28.28 mm
